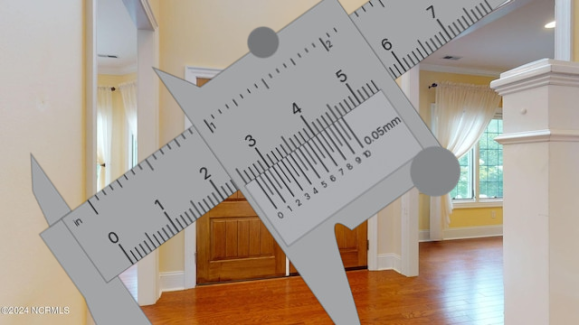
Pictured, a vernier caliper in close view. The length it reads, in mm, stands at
26.8 mm
